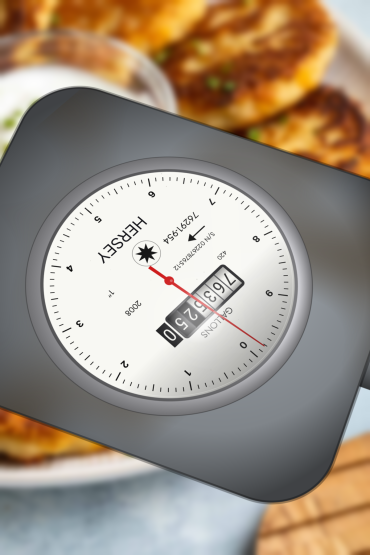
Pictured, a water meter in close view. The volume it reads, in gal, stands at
7635249.8 gal
